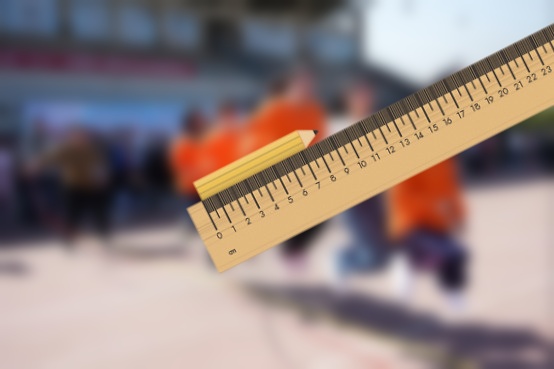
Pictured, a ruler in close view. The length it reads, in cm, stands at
8.5 cm
